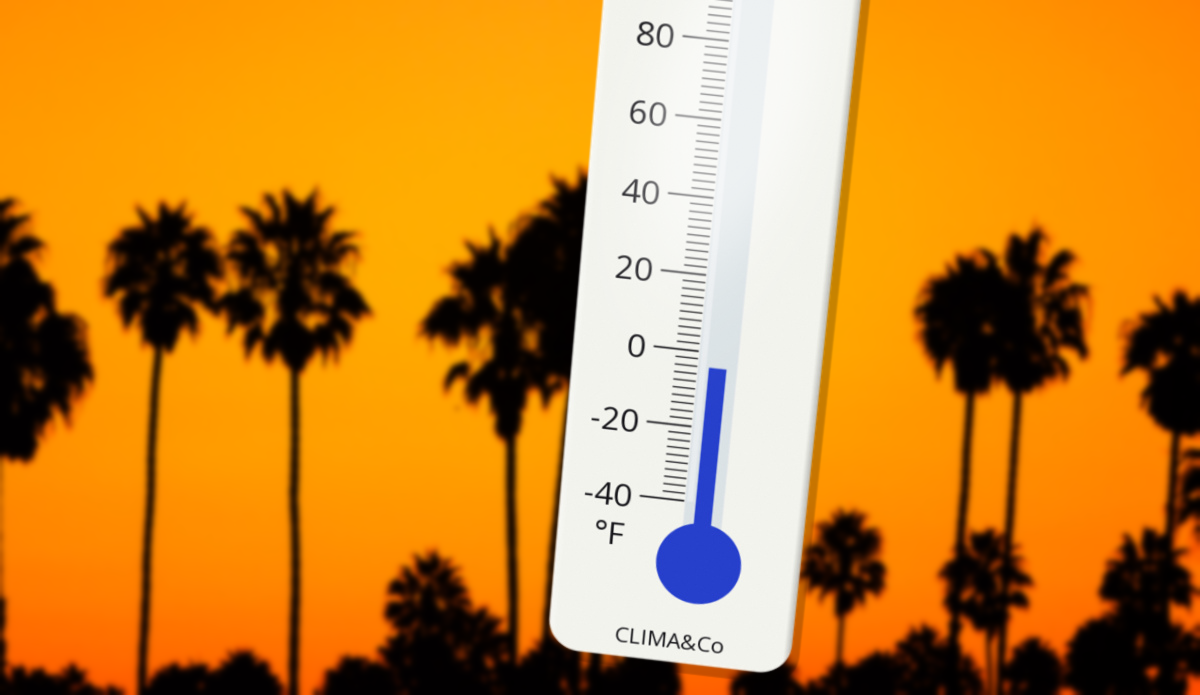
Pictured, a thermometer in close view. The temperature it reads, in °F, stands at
-4 °F
